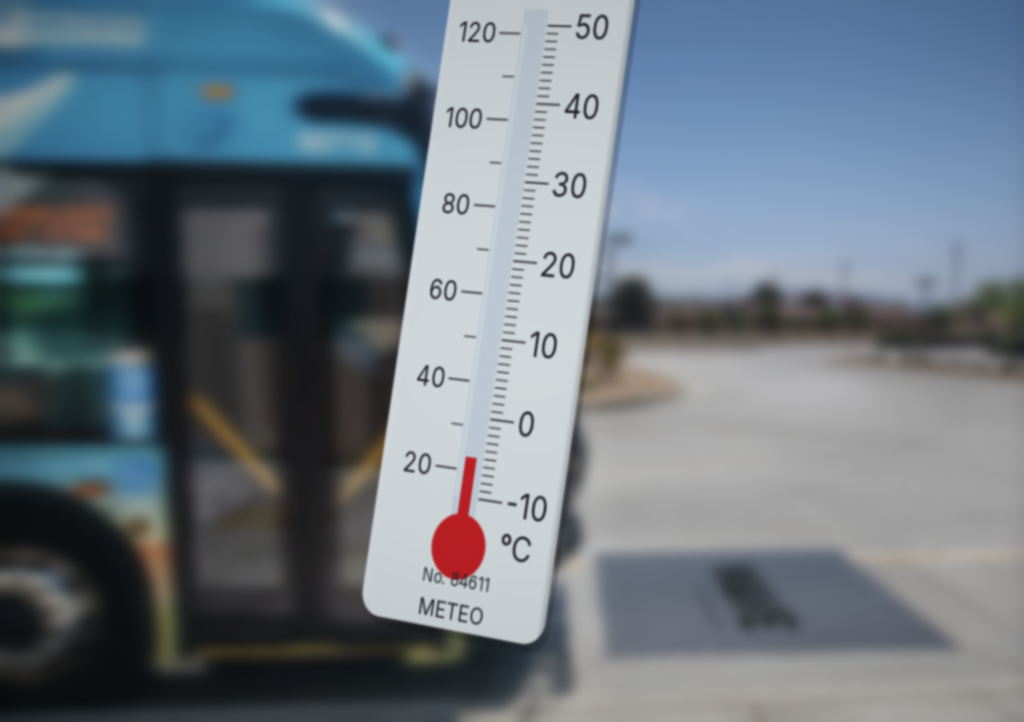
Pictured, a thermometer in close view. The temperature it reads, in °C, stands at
-5 °C
